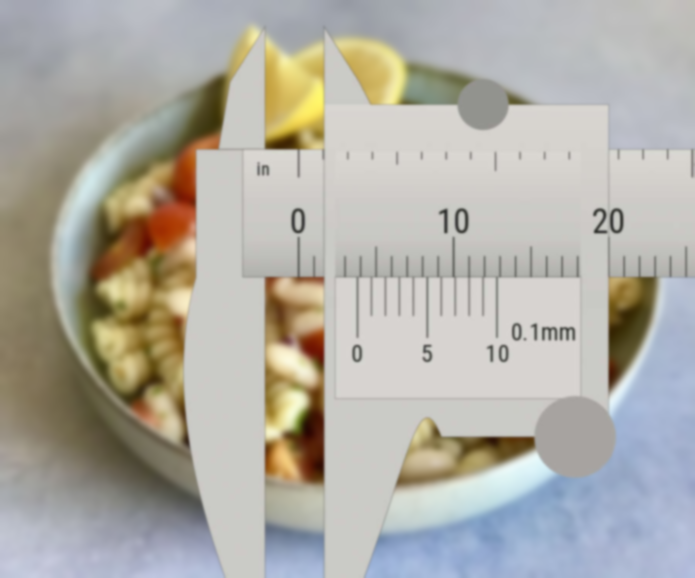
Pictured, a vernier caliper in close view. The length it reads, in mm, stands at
3.8 mm
